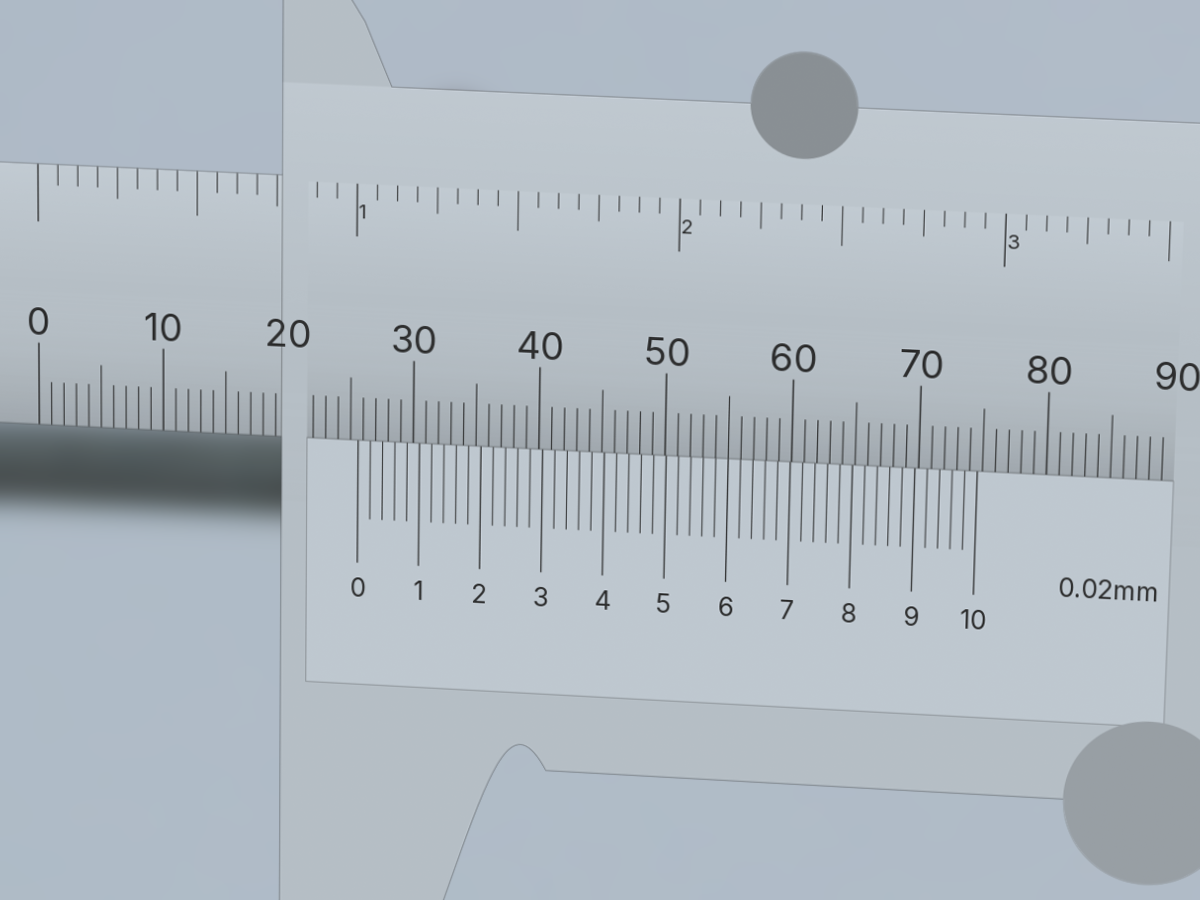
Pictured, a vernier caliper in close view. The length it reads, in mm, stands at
25.6 mm
